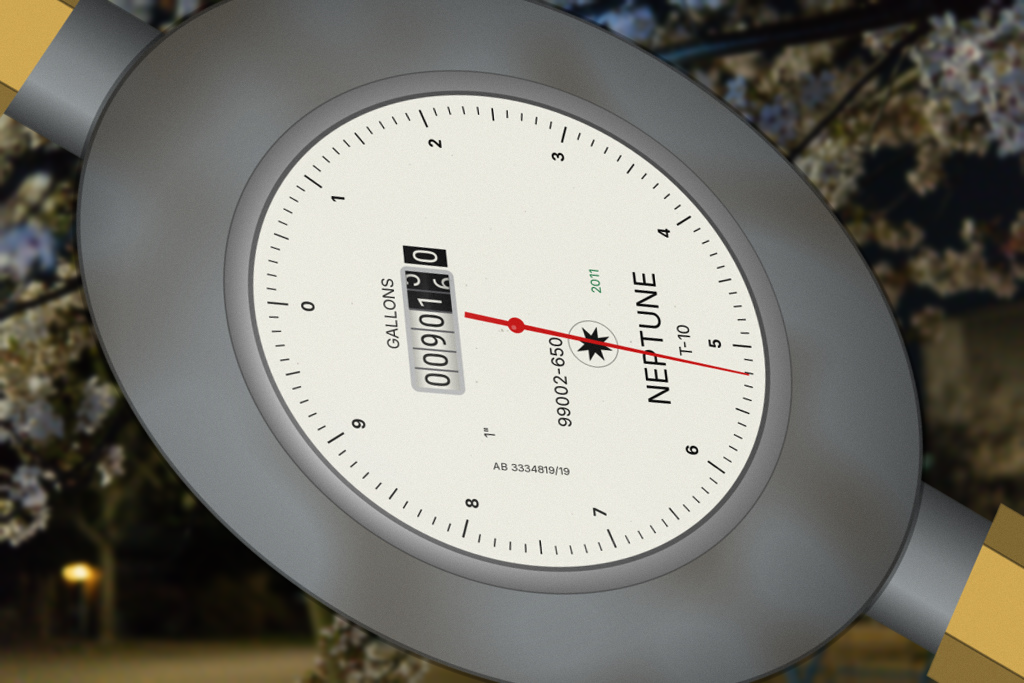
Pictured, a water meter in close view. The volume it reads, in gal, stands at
90155.2 gal
